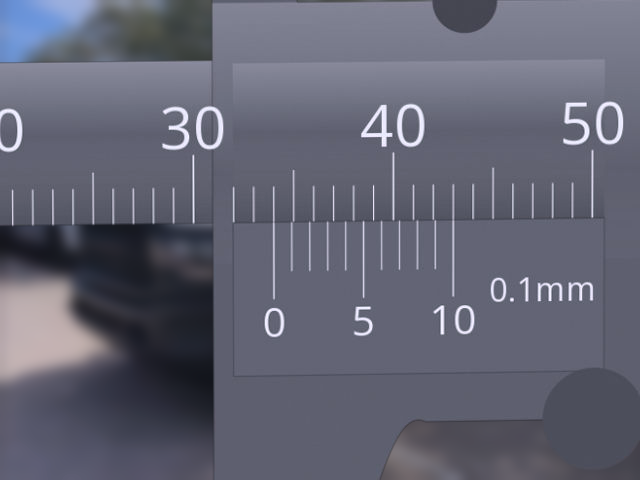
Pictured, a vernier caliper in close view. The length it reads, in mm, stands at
34.0 mm
